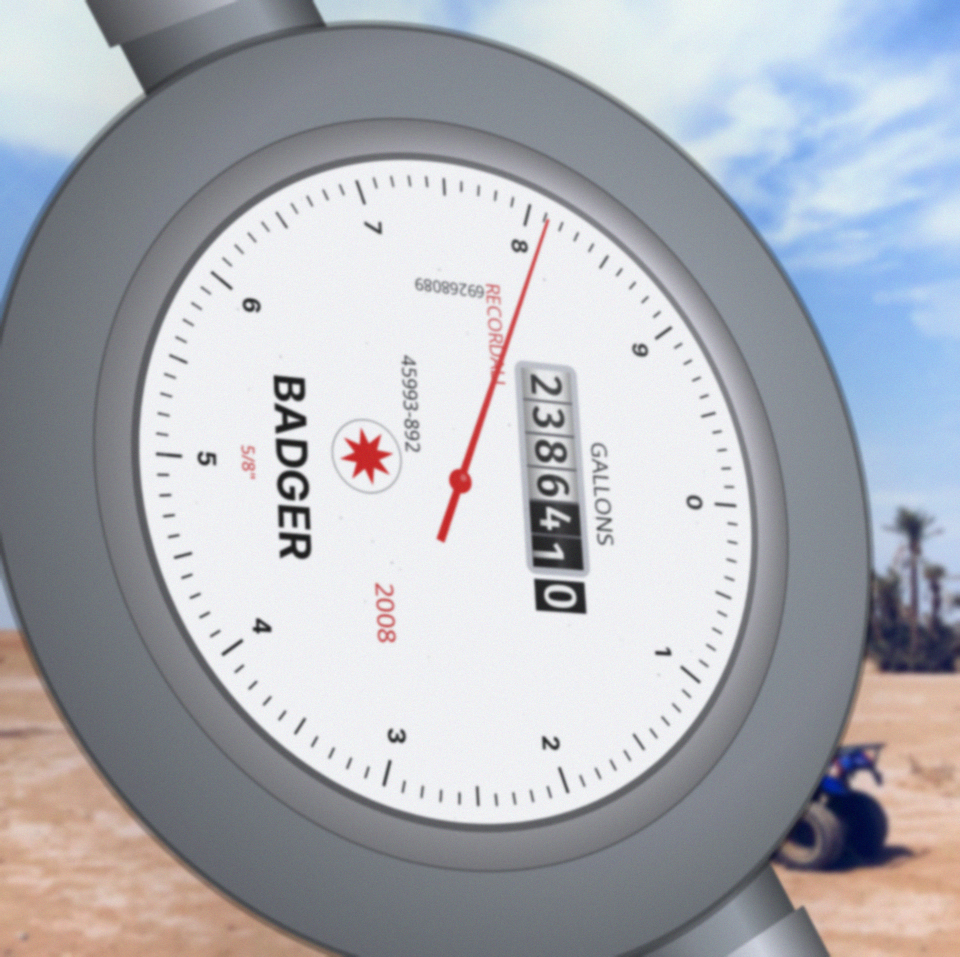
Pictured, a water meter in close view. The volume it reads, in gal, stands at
2386408.1 gal
